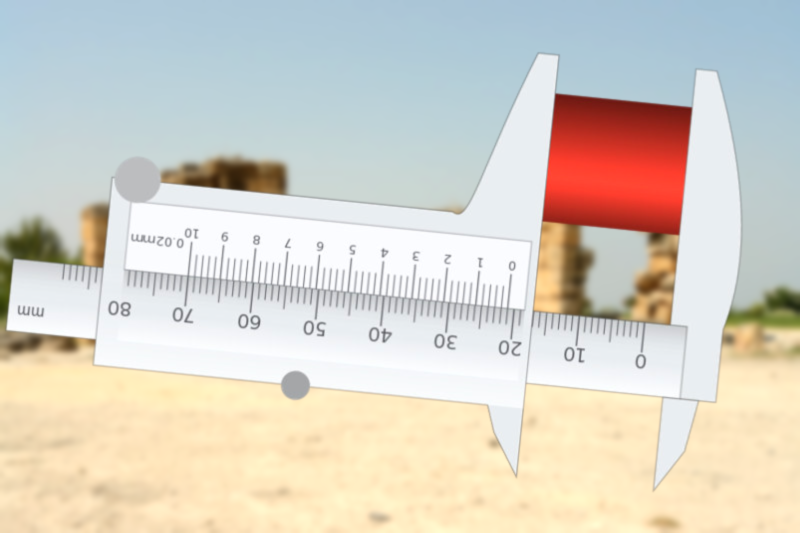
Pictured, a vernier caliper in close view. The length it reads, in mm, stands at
21.0 mm
